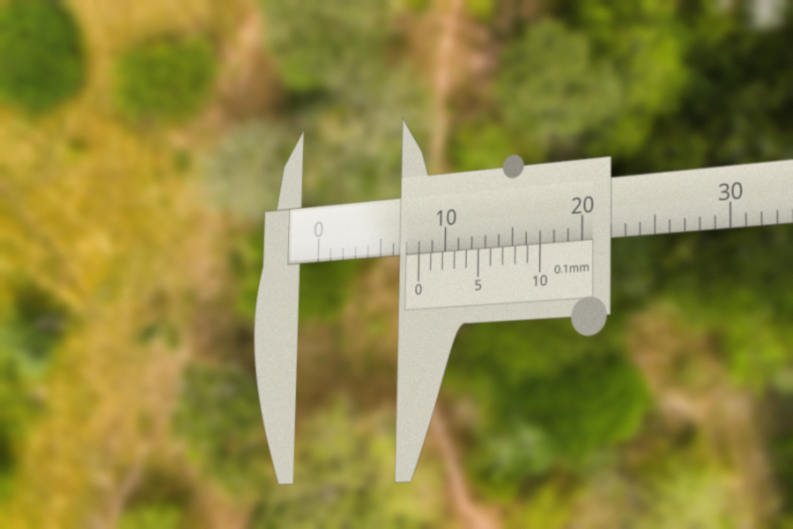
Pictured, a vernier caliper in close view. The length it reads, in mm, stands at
8.0 mm
